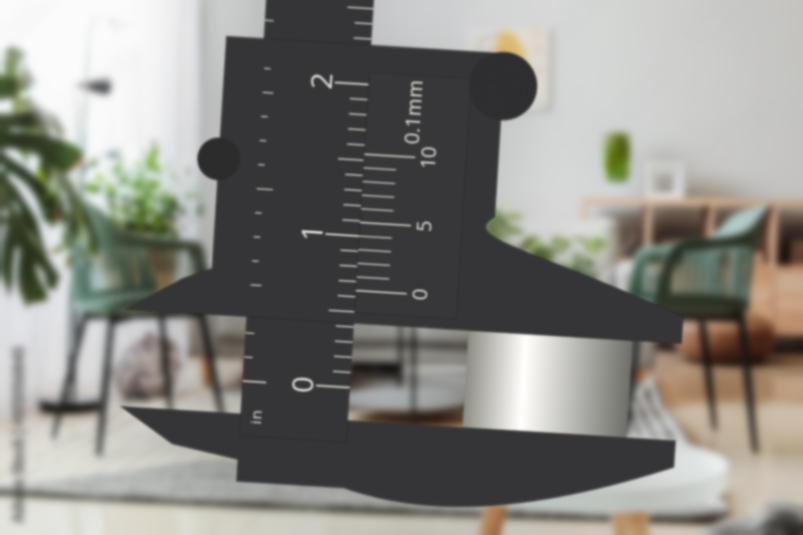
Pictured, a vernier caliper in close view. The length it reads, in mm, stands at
6.4 mm
